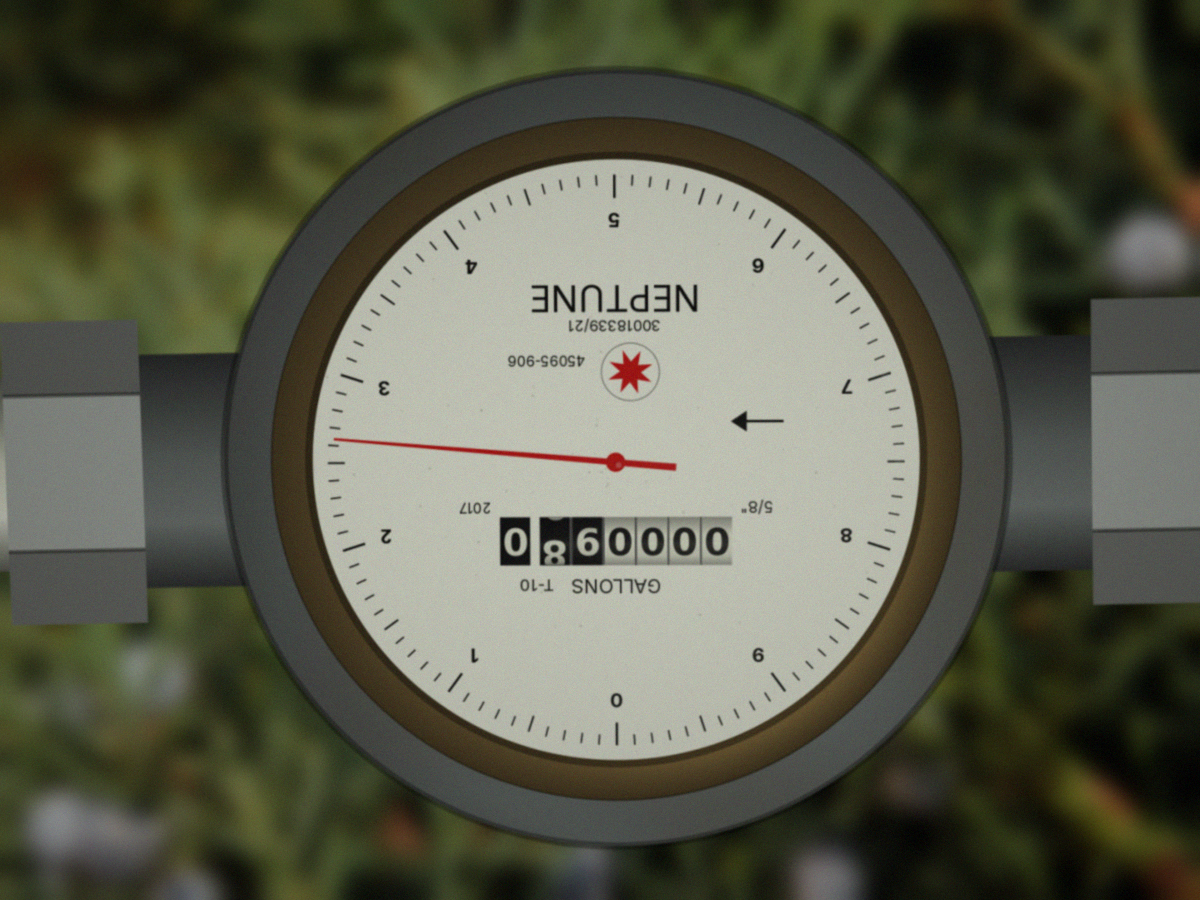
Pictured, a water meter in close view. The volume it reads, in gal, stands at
982.6 gal
